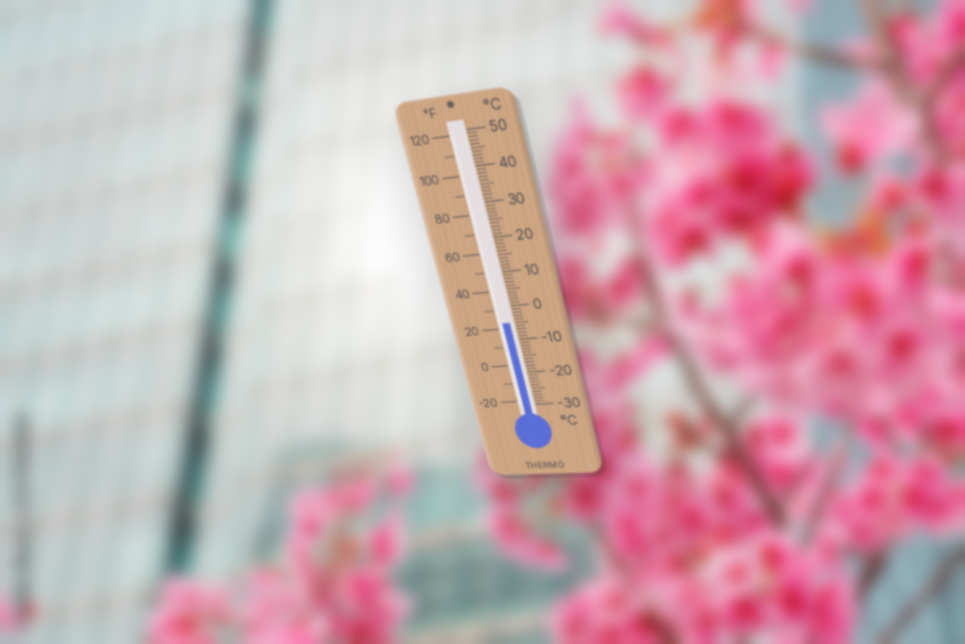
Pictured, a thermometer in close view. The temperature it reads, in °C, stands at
-5 °C
